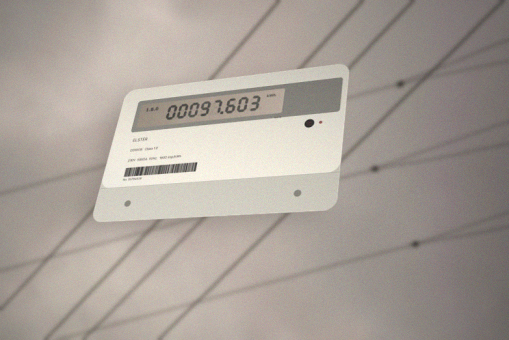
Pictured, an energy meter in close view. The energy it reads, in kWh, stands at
97.603 kWh
